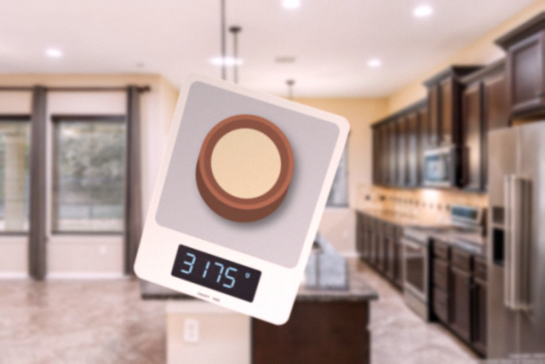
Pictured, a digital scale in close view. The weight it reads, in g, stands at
3175 g
